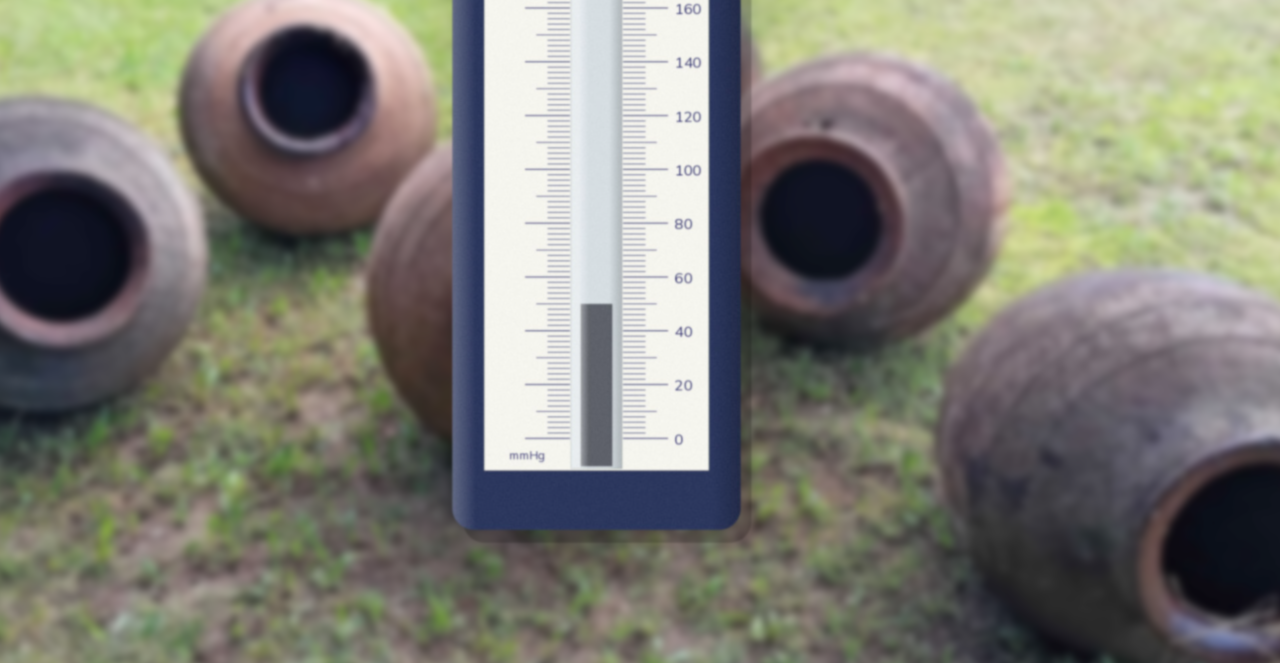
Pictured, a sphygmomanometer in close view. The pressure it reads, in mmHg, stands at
50 mmHg
